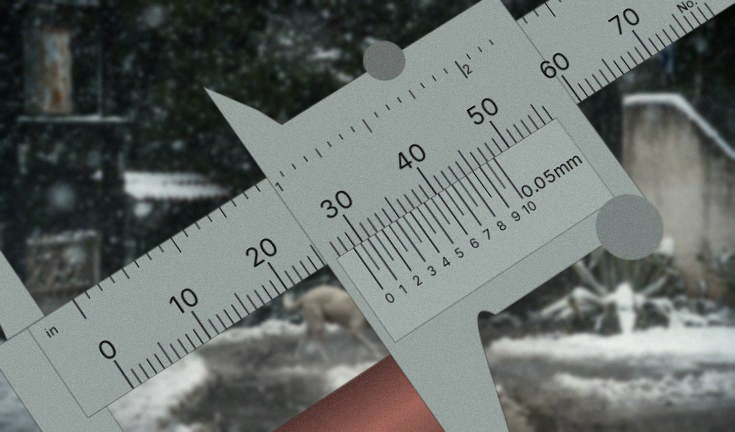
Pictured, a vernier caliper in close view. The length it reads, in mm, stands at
28.8 mm
